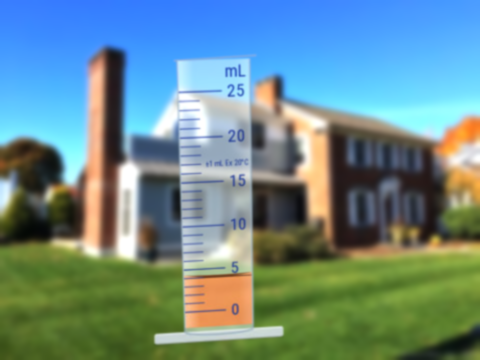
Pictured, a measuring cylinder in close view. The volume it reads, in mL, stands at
4 mL
